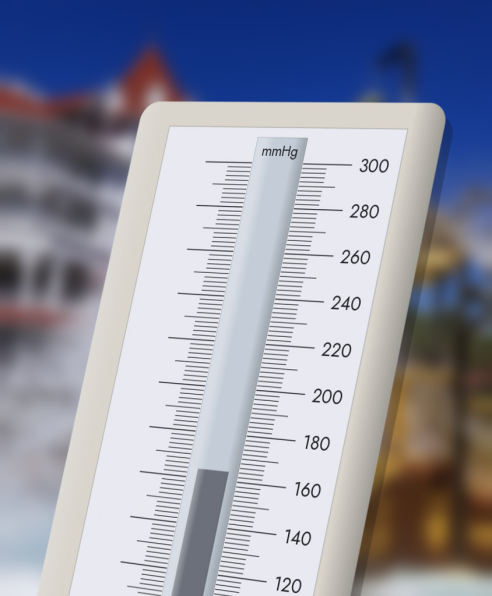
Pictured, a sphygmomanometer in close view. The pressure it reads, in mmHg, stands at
164 mmHg
